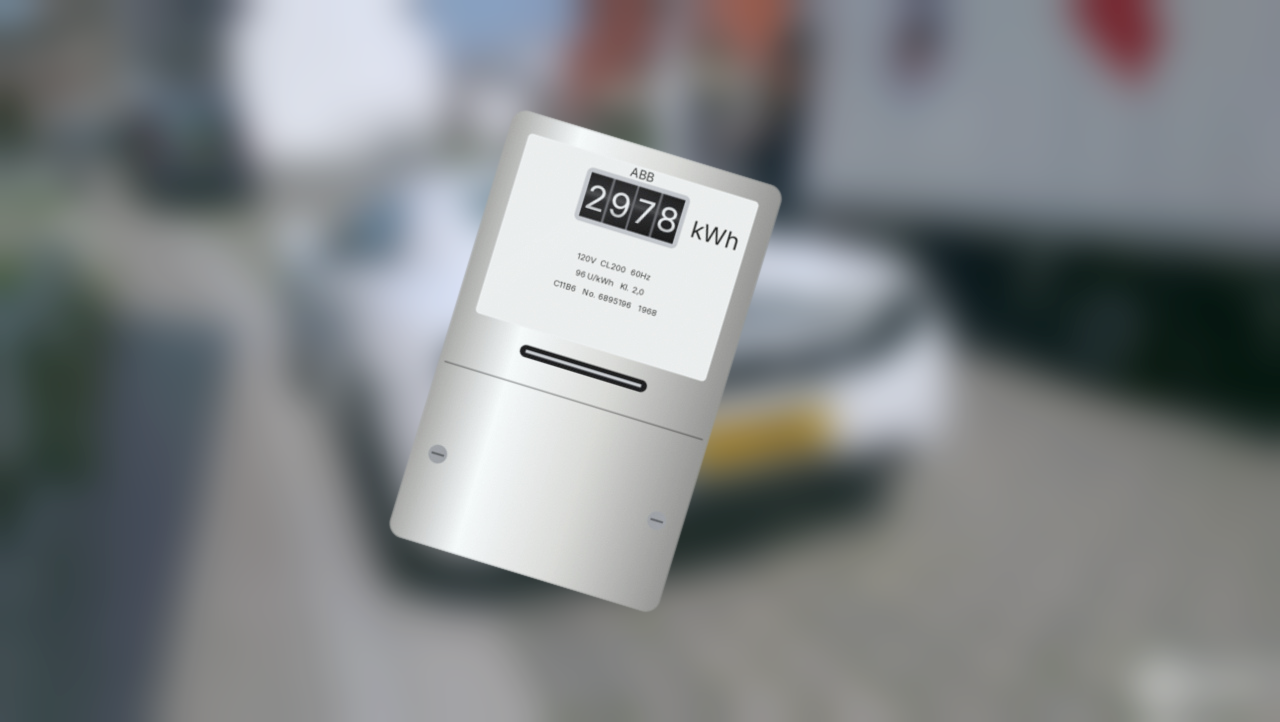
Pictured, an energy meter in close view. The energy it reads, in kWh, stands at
2978 kWh
